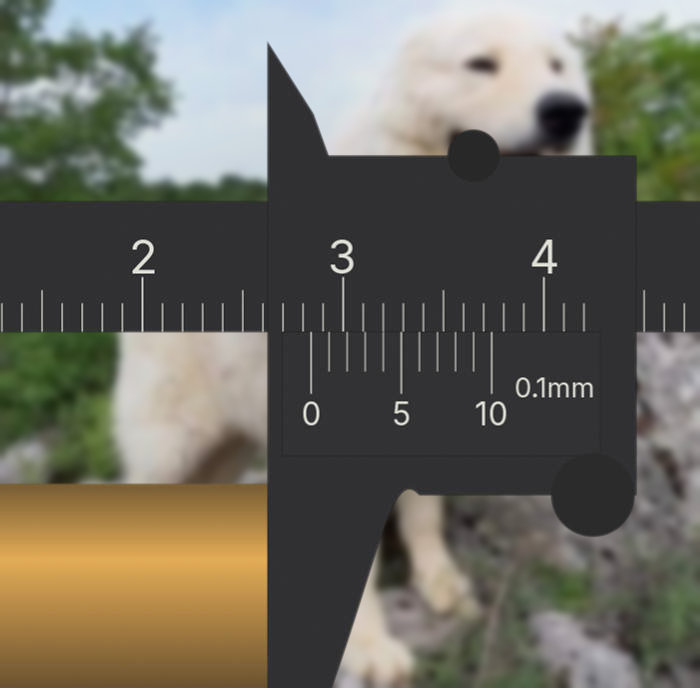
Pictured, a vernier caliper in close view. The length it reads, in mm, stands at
28.4 mm
